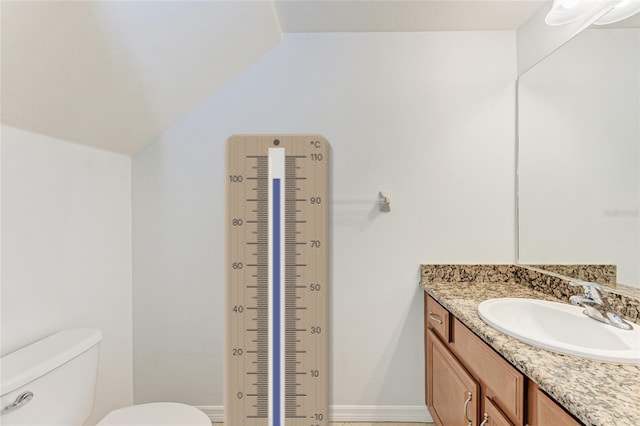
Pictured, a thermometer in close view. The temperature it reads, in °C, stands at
100 °C
